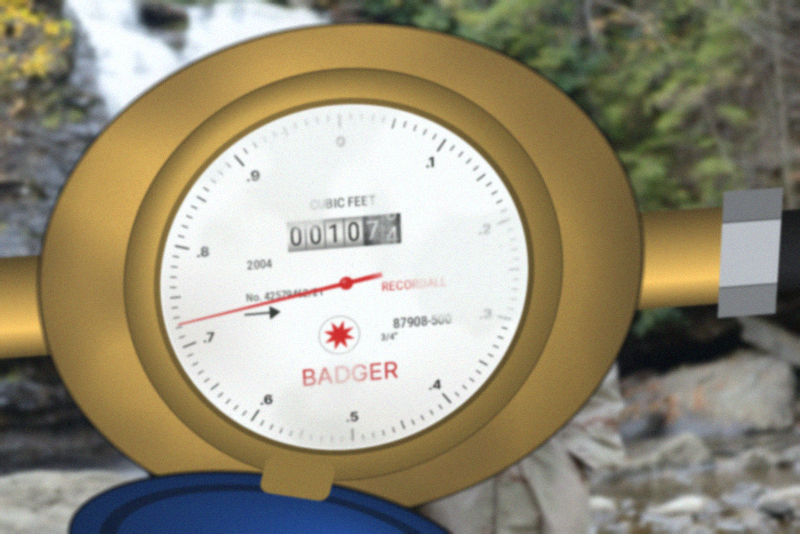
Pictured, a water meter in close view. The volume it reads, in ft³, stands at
1073.72 ft³
